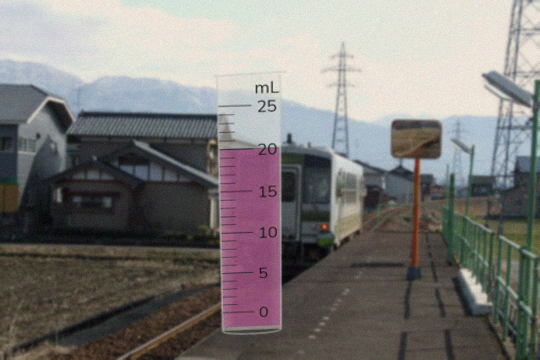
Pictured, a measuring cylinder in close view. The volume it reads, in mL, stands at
20 mL
